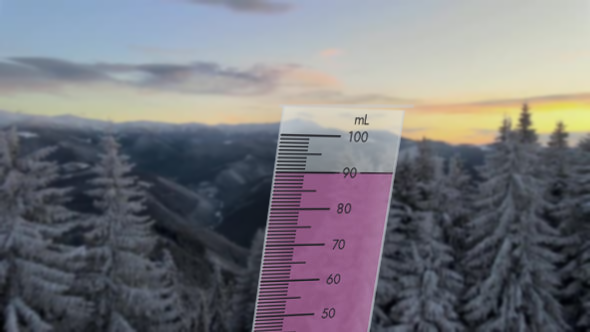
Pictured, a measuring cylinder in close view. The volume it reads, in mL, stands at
90 mL
